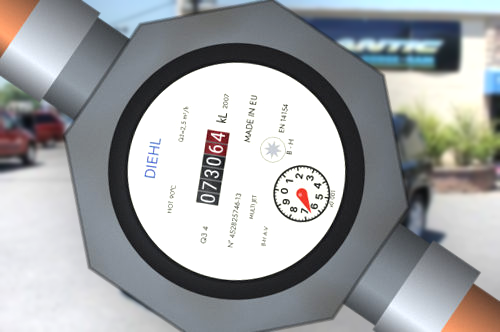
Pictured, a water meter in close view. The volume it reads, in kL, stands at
730.646 kL
